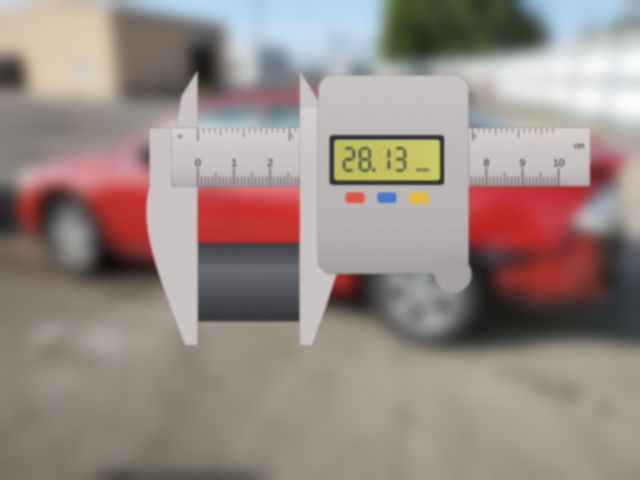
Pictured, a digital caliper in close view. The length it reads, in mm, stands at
28.13 mm
